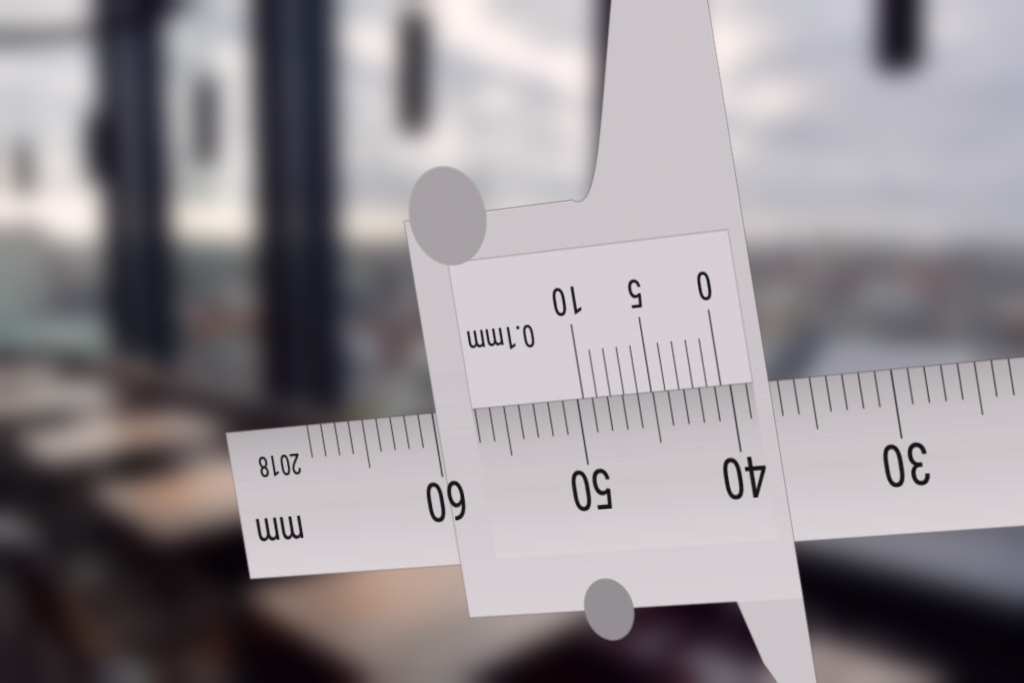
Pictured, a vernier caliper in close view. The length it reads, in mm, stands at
40.6 mm
